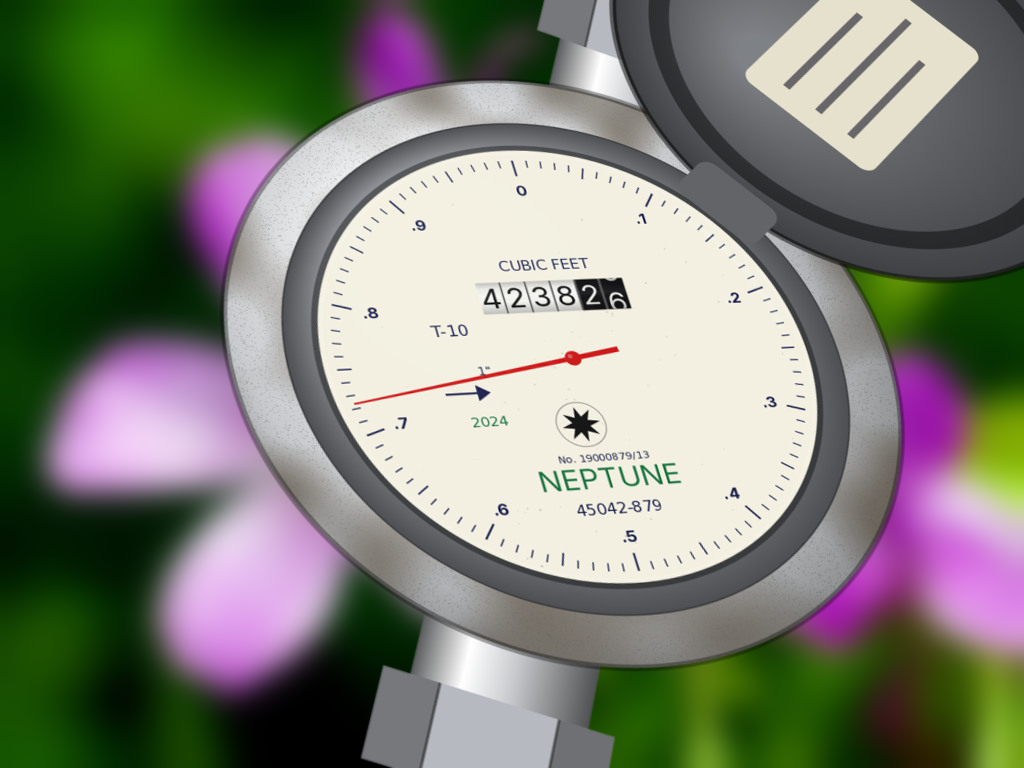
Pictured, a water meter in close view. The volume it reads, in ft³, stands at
423825.72 ft³
